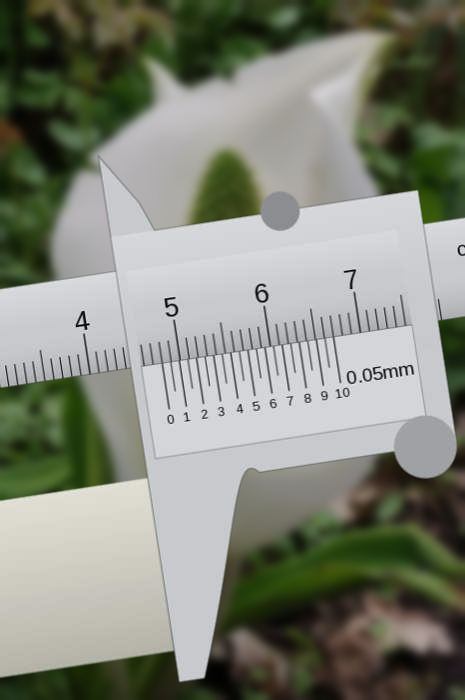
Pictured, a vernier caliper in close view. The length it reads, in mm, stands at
48.0 mm
